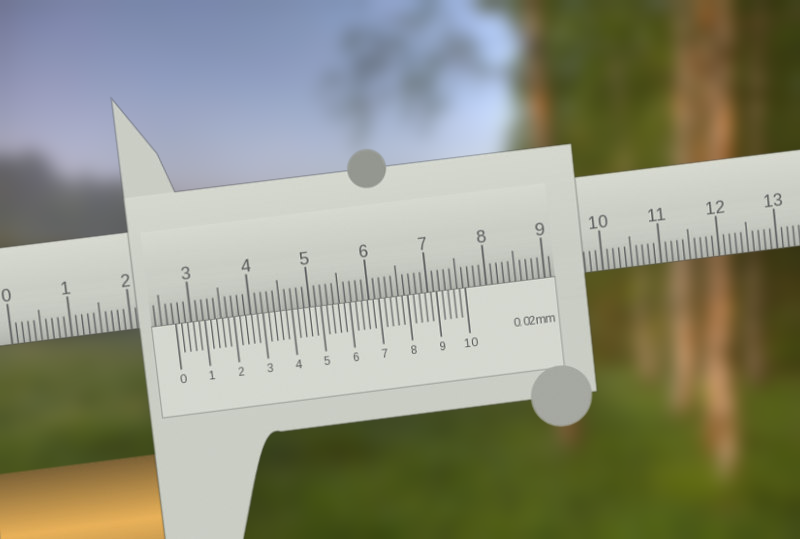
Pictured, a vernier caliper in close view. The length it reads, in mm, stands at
27.4 mm
